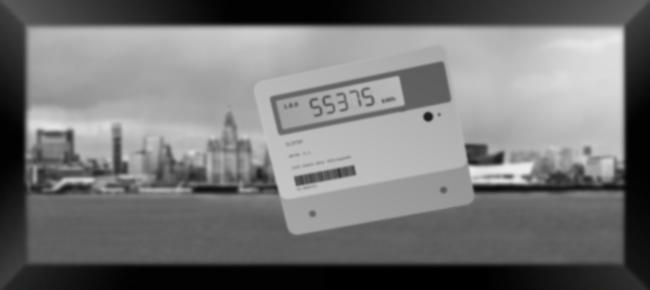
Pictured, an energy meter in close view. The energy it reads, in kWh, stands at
55375 kWh
